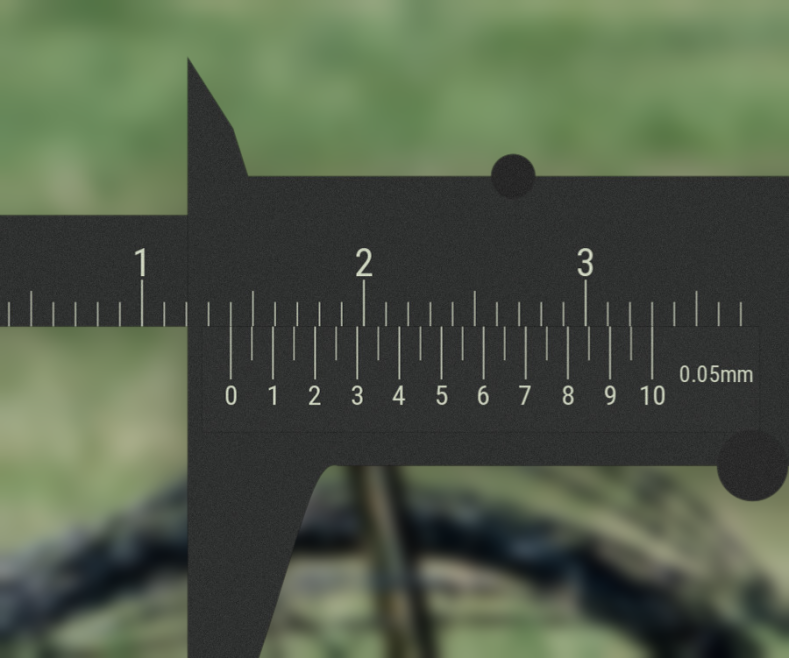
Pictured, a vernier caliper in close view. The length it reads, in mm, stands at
14.00 mm
